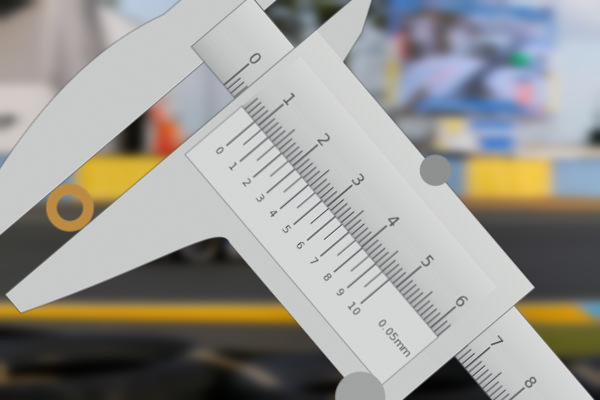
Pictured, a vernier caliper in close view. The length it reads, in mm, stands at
9.0 mm
